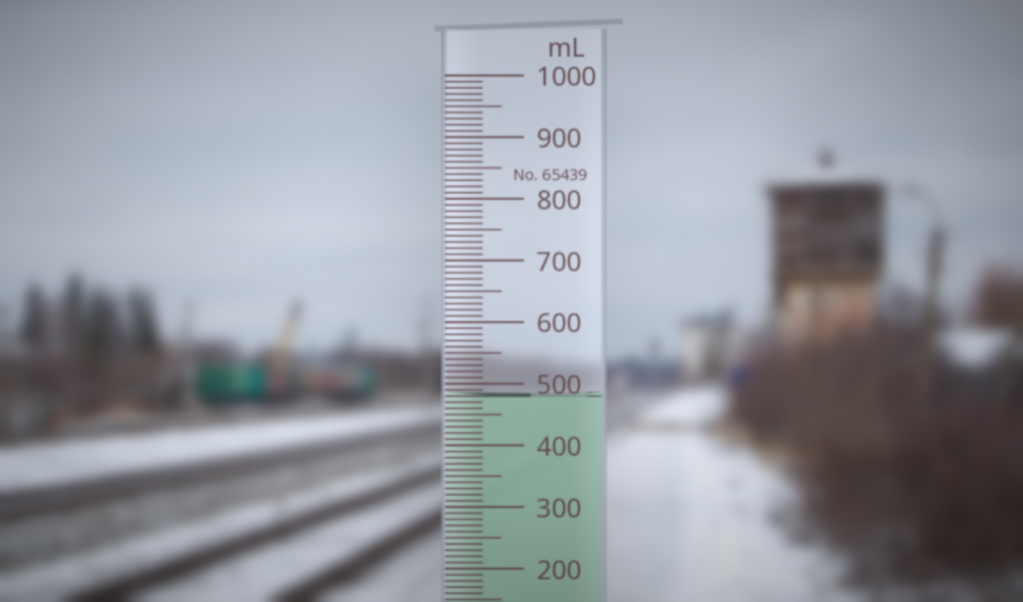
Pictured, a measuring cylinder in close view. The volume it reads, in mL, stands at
480 mL
